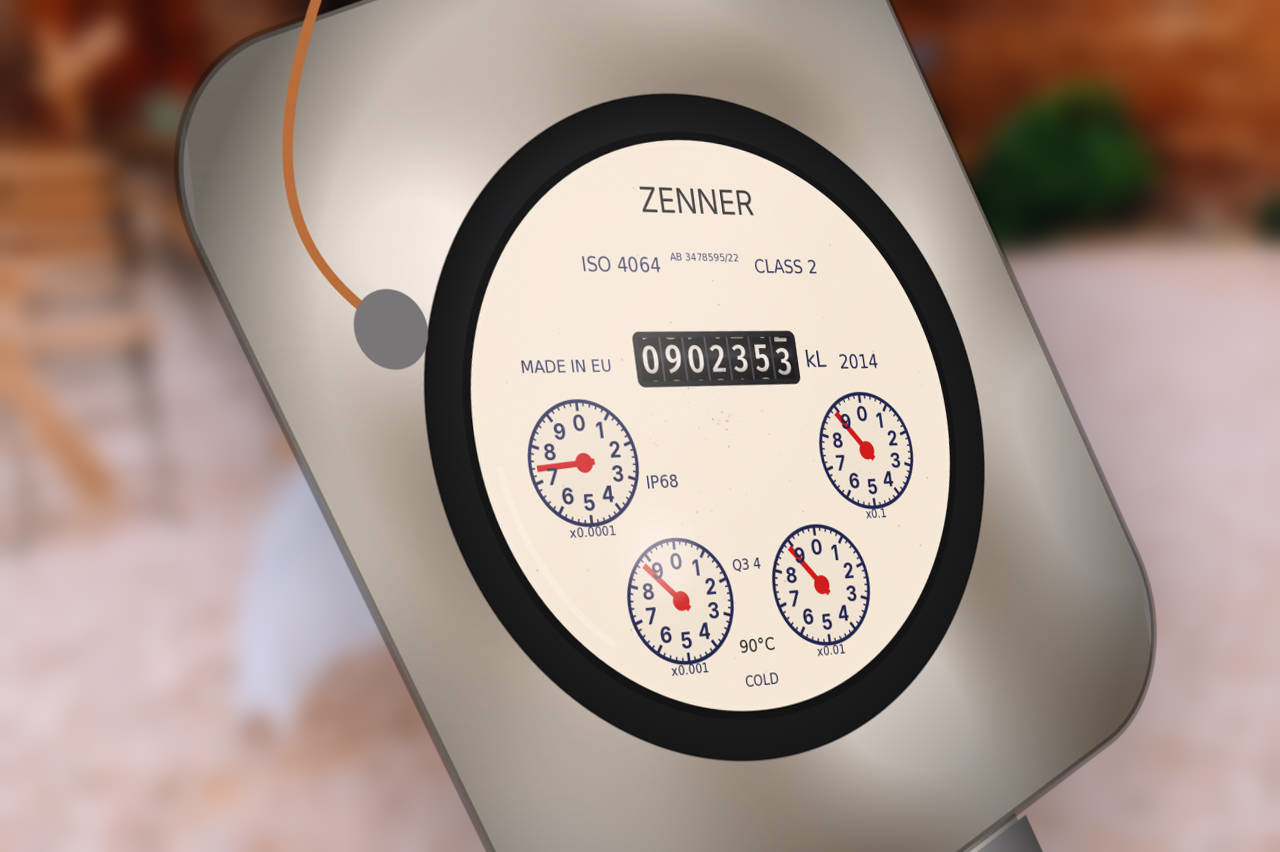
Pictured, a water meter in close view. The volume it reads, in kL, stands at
902352.8887 kL
